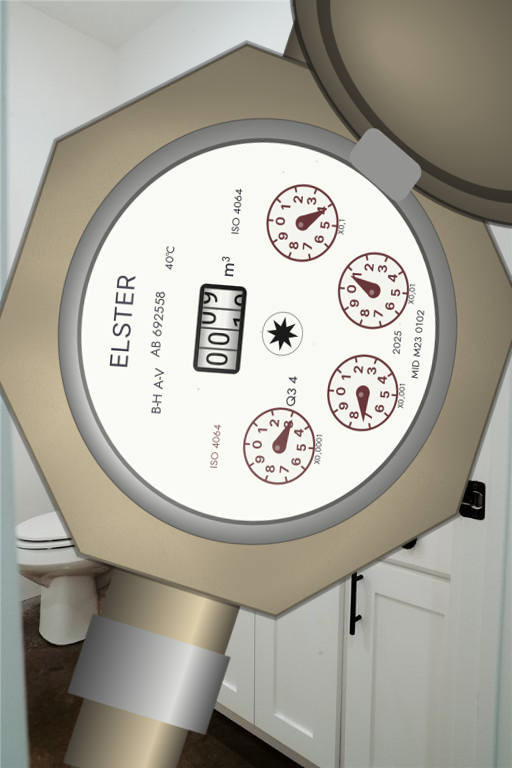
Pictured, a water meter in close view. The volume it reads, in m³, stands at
9.4073 m³
